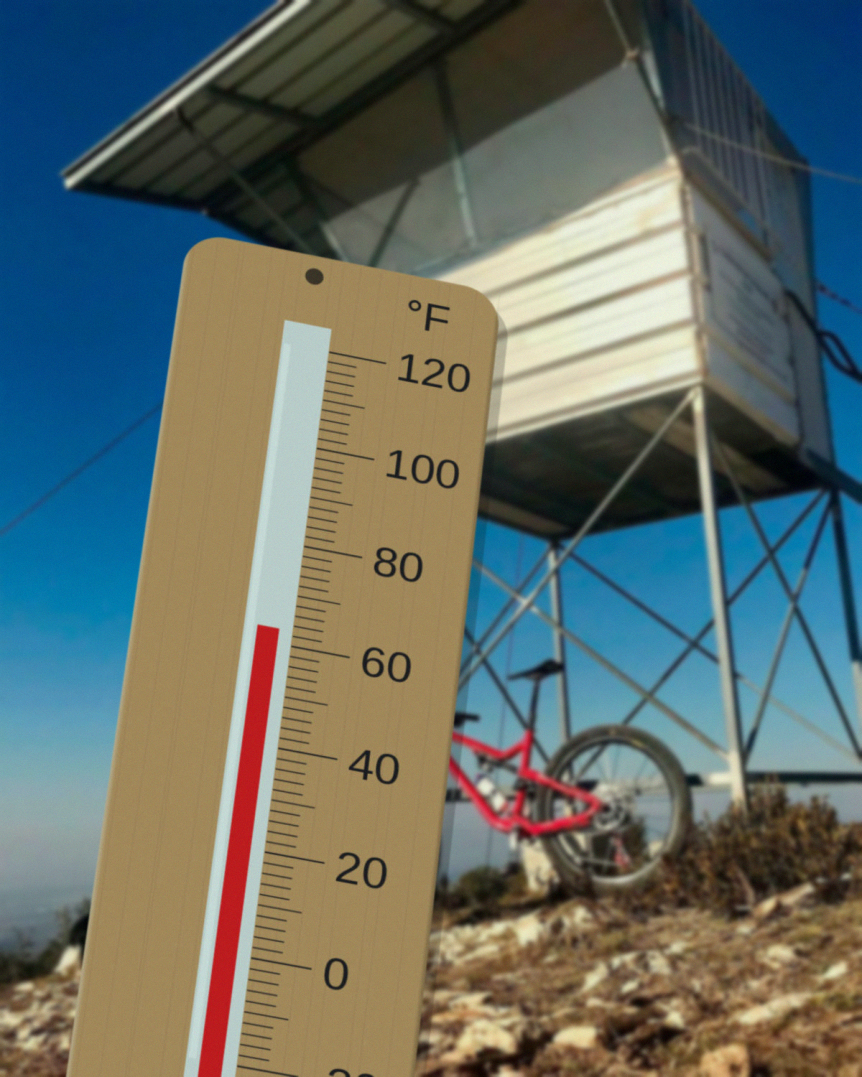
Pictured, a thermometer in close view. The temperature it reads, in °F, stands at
63 °F
